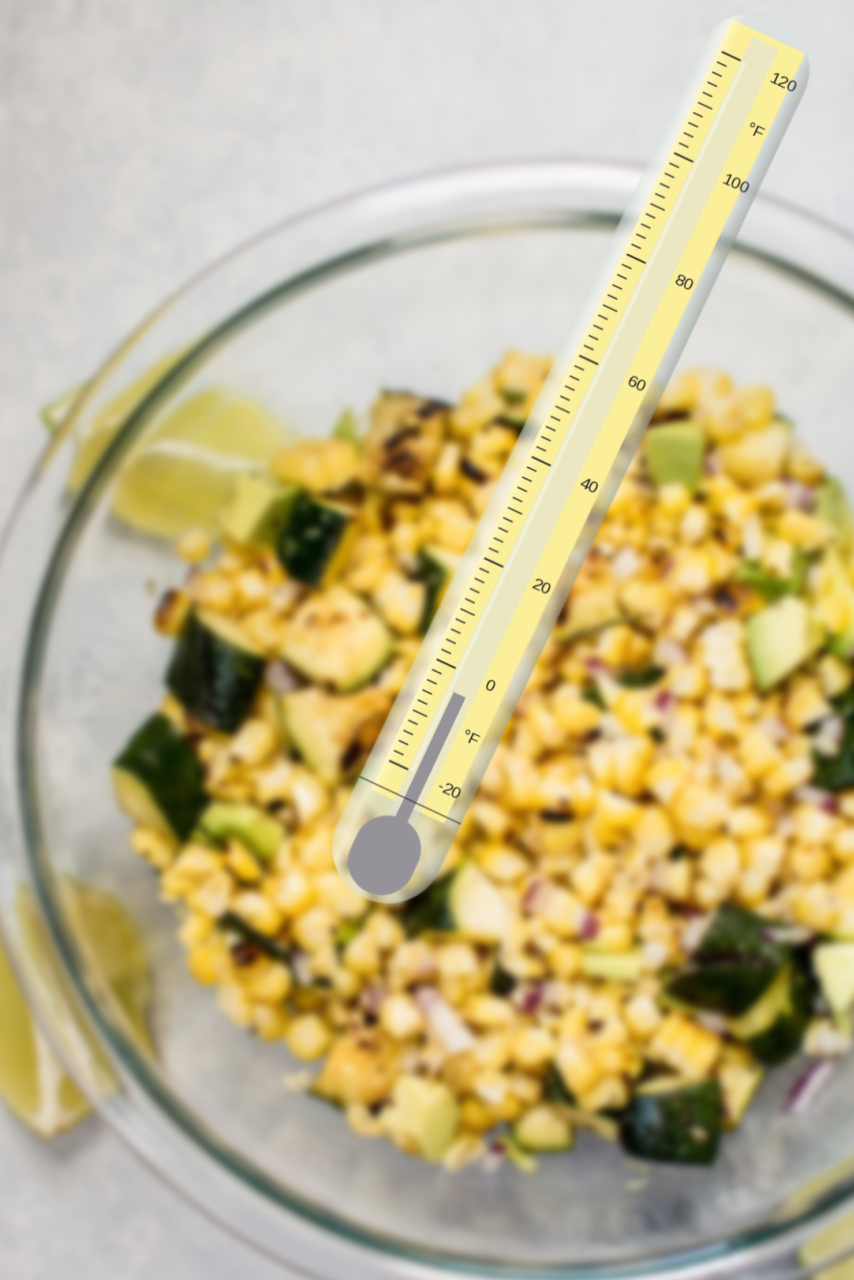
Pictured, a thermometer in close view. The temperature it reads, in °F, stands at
-4 °F
